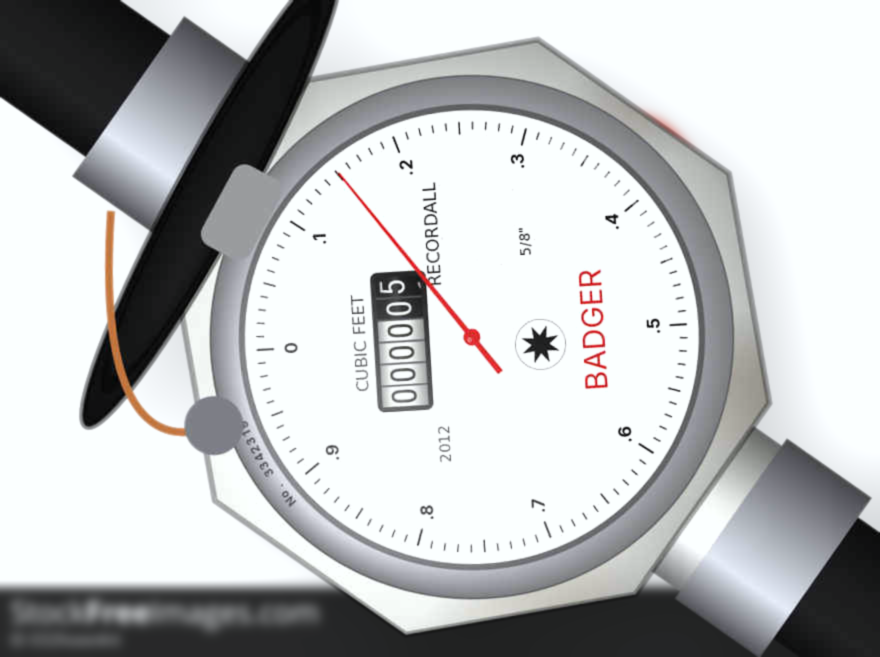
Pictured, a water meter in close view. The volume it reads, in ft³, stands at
5.15 ft³
